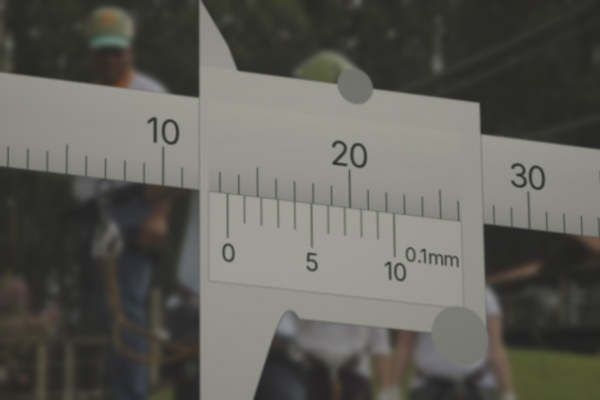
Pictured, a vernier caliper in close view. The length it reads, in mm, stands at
13.4 mm
